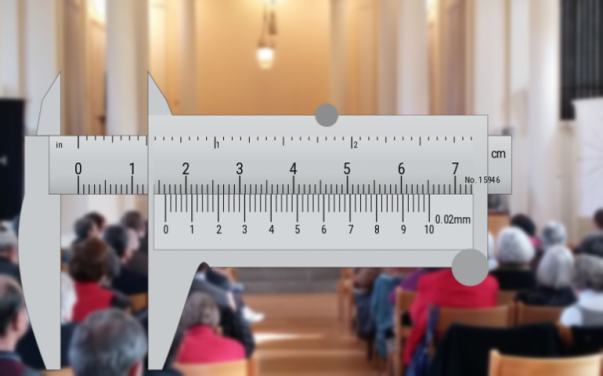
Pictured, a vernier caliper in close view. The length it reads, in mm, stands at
16.2 mm
